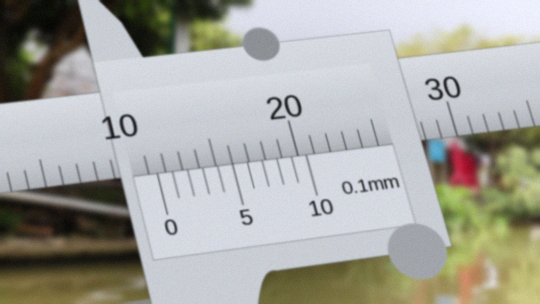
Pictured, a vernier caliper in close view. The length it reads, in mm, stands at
11.5 mm
